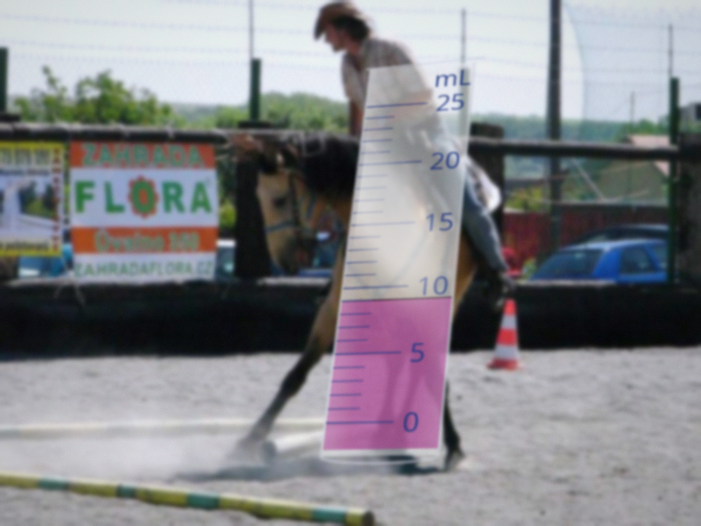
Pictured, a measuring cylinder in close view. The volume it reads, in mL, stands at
9 mL
